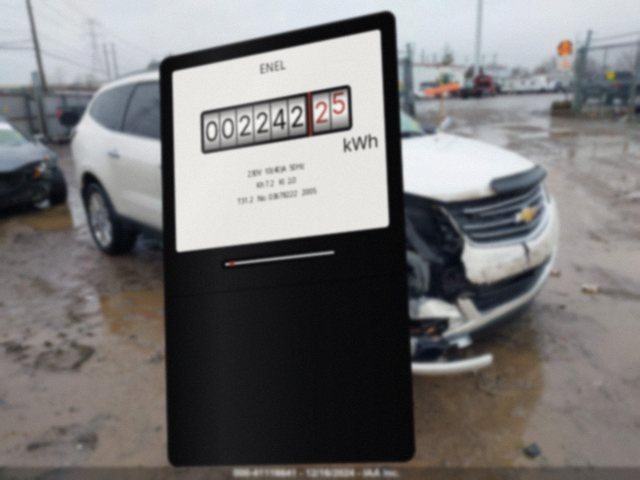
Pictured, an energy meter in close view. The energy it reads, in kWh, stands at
2242.25 kWh
